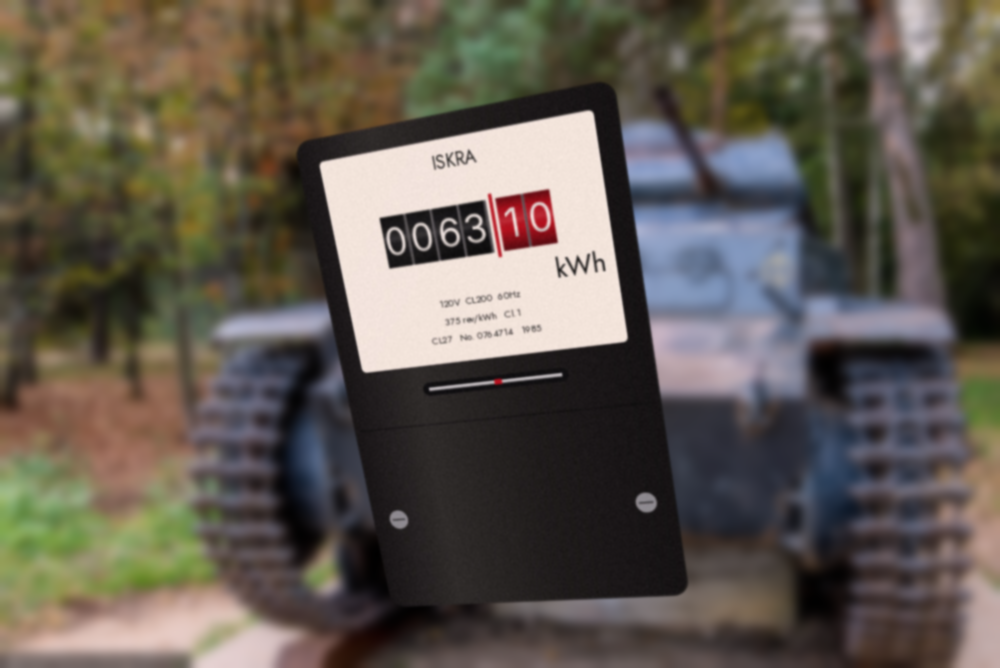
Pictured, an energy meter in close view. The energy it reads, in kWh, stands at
63.10 kWh
